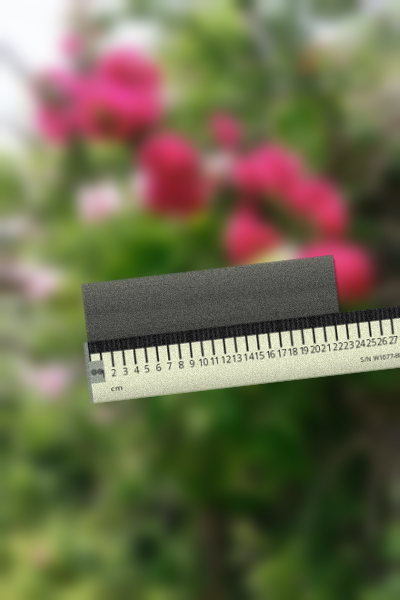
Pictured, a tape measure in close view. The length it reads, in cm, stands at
22.5 cm
